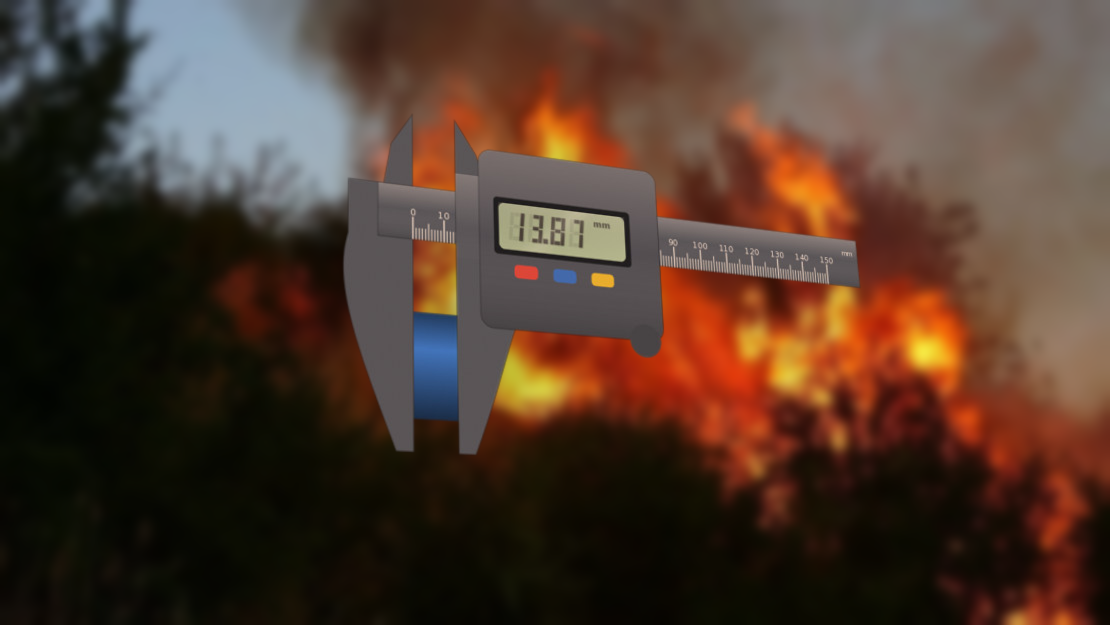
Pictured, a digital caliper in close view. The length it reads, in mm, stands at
13.87 mm
